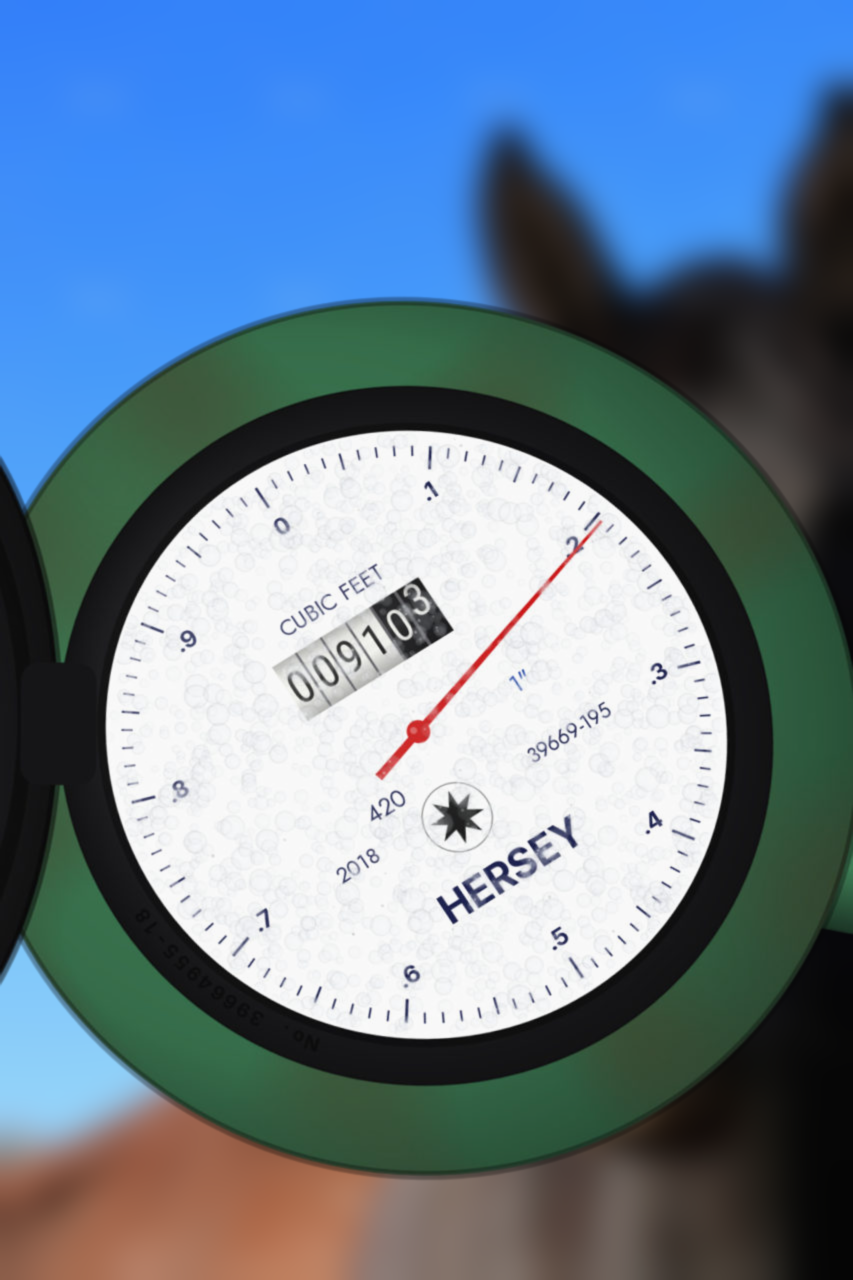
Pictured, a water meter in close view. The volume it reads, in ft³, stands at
9103.20 ft³
